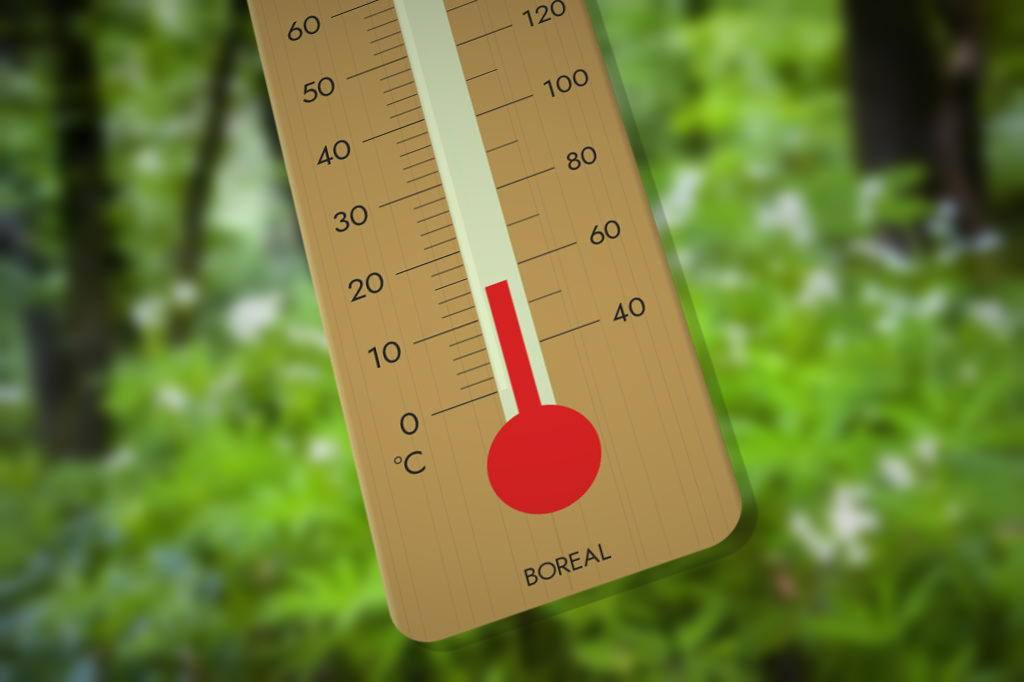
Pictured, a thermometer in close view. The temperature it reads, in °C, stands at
14 °C
